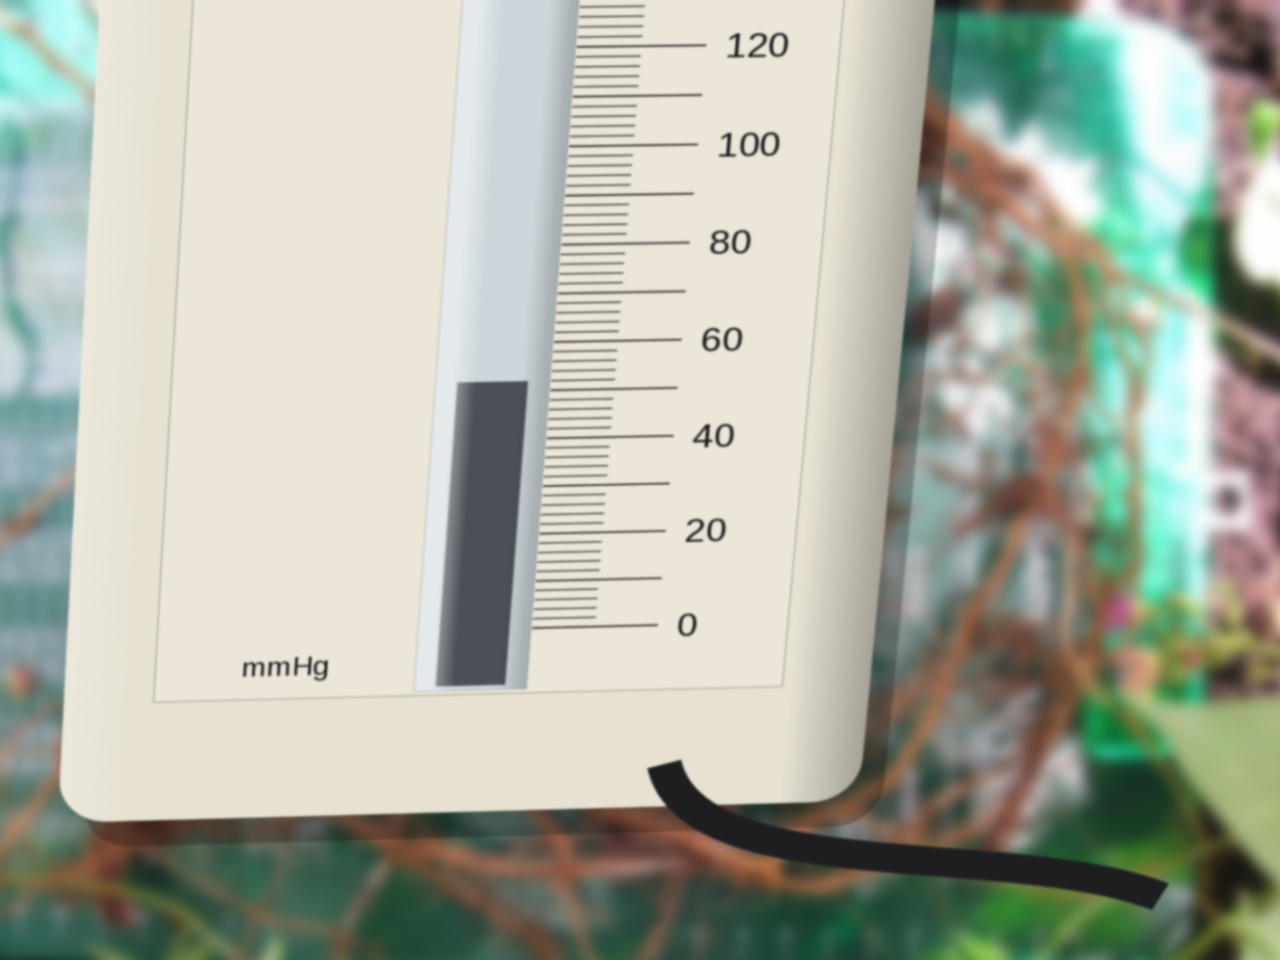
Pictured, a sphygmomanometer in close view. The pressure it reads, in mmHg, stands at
52 mmHg
